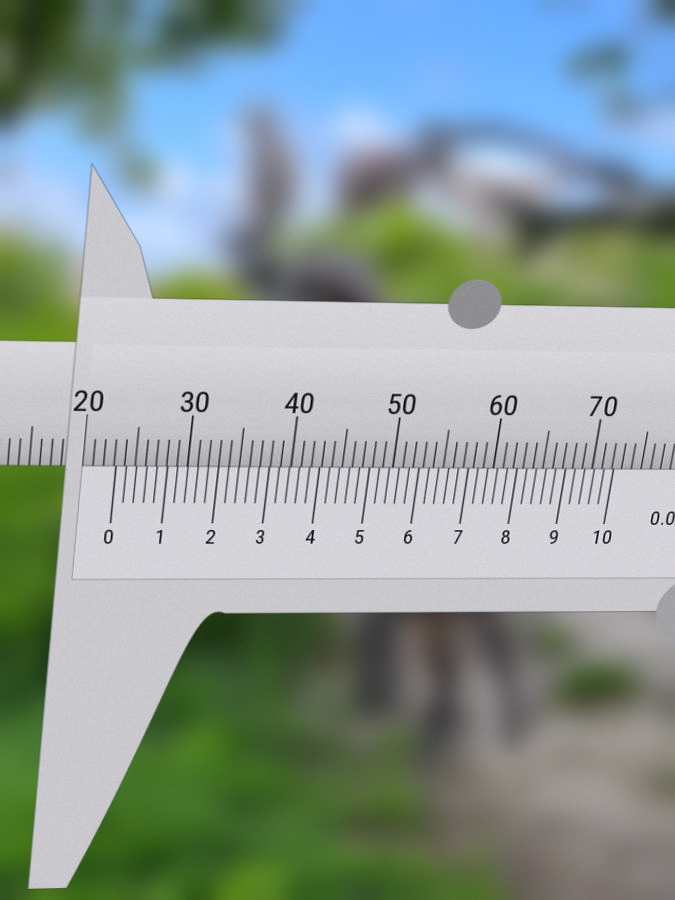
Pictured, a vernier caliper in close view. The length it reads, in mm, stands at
23.2 mm
